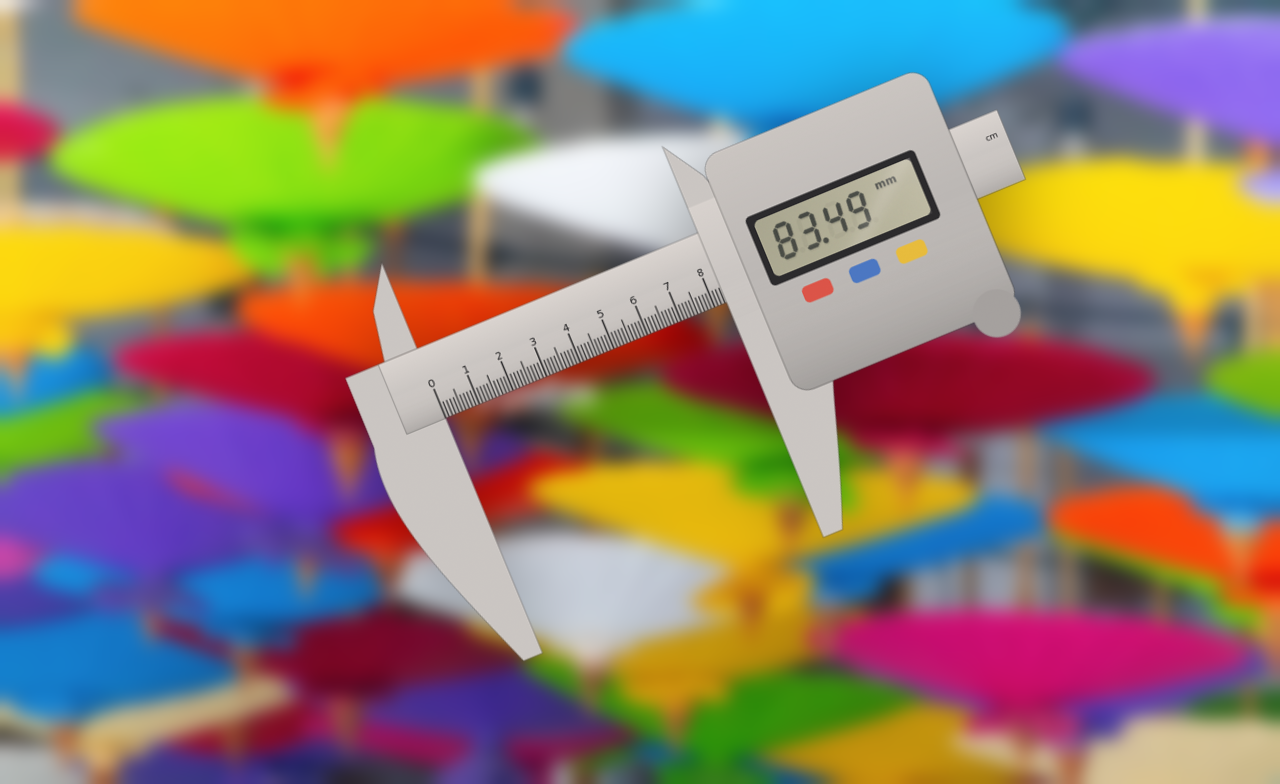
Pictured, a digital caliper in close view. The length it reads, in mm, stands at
83.49 mm
